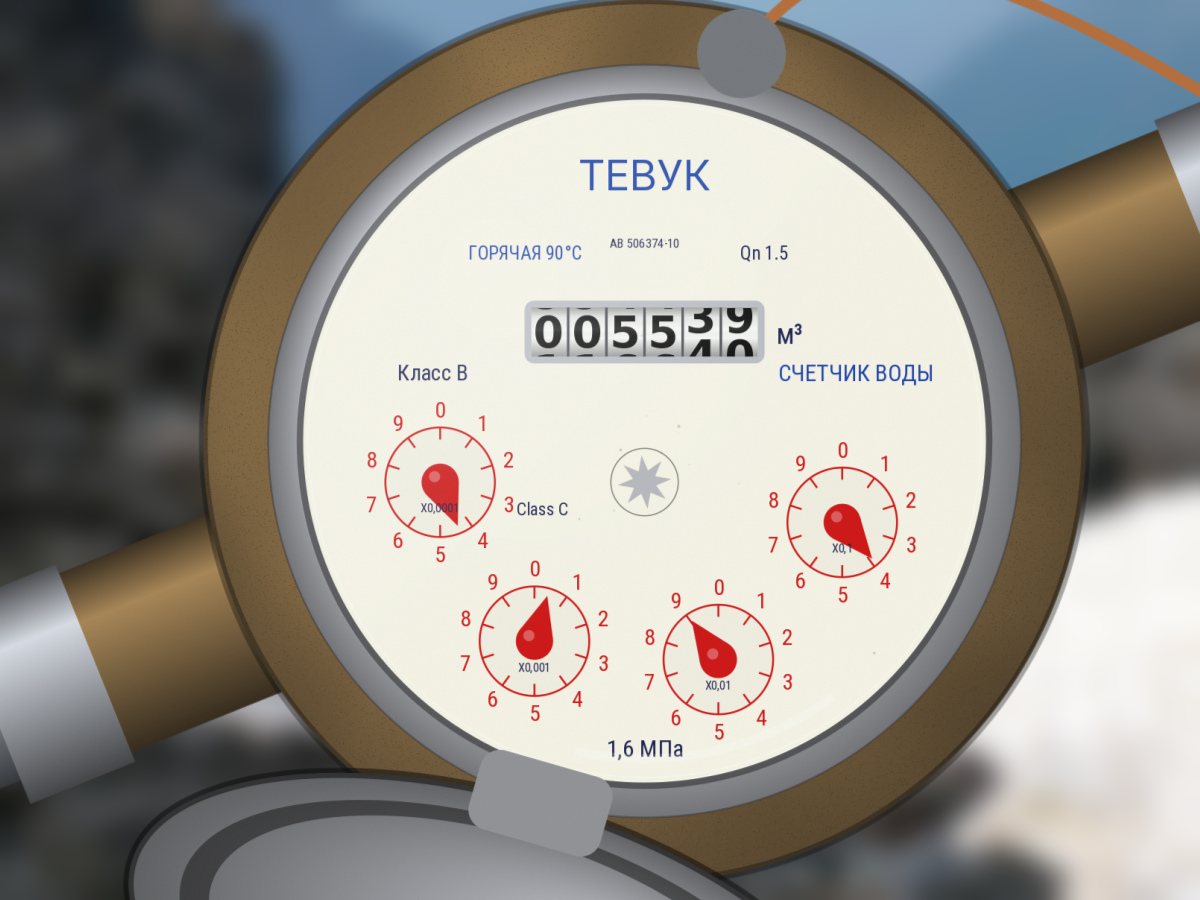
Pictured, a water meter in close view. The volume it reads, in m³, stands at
5539.3904 m³
